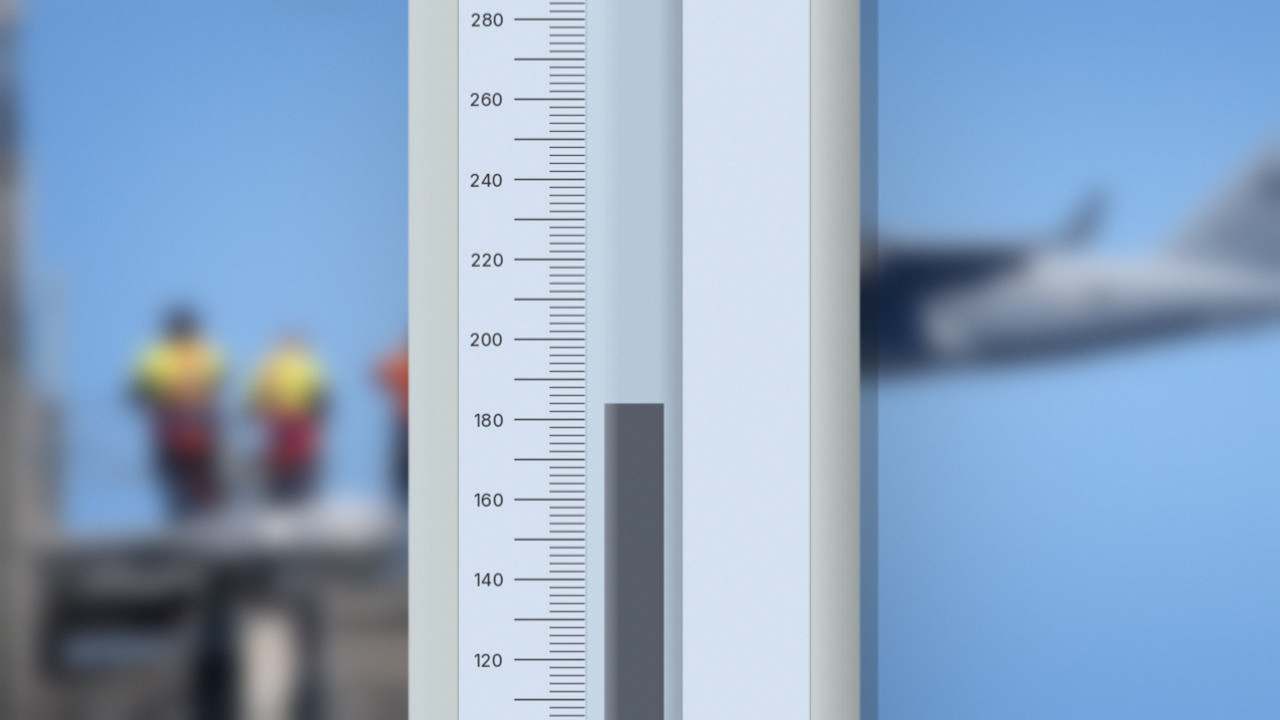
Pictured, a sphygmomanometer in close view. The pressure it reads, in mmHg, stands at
184 mmHg
